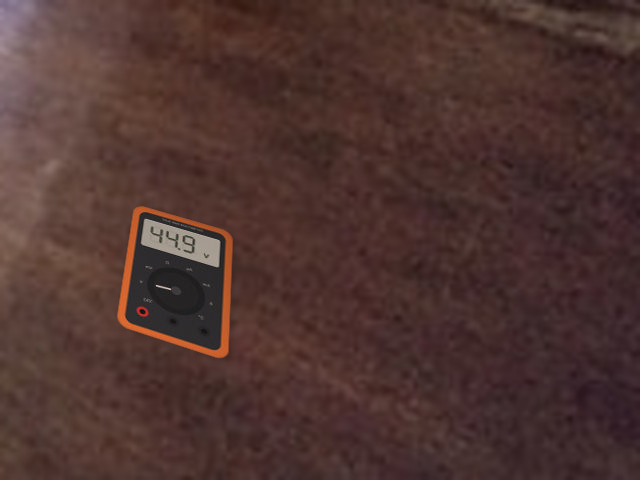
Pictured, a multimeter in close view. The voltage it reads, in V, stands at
44.9 V
